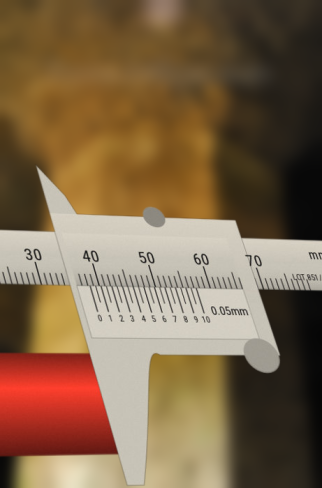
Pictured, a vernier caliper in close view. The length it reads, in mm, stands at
38.4 mm
